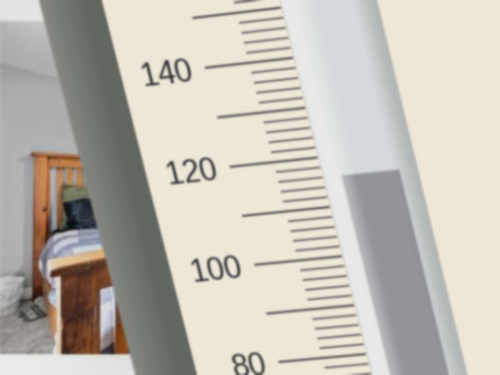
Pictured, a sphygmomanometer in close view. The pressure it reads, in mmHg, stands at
116 mmHg
